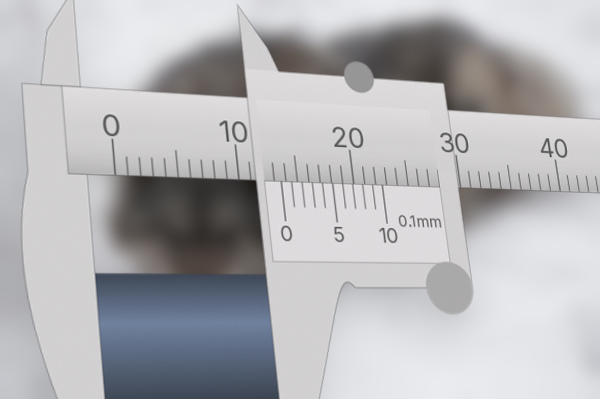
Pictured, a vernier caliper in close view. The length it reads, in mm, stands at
13.6 mm
